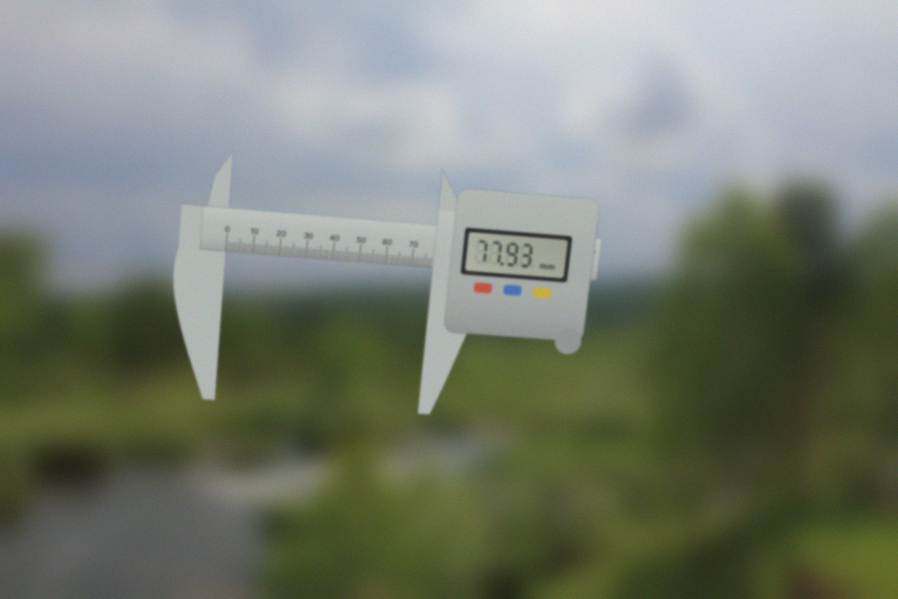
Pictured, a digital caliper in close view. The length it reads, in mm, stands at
77.93 mm
